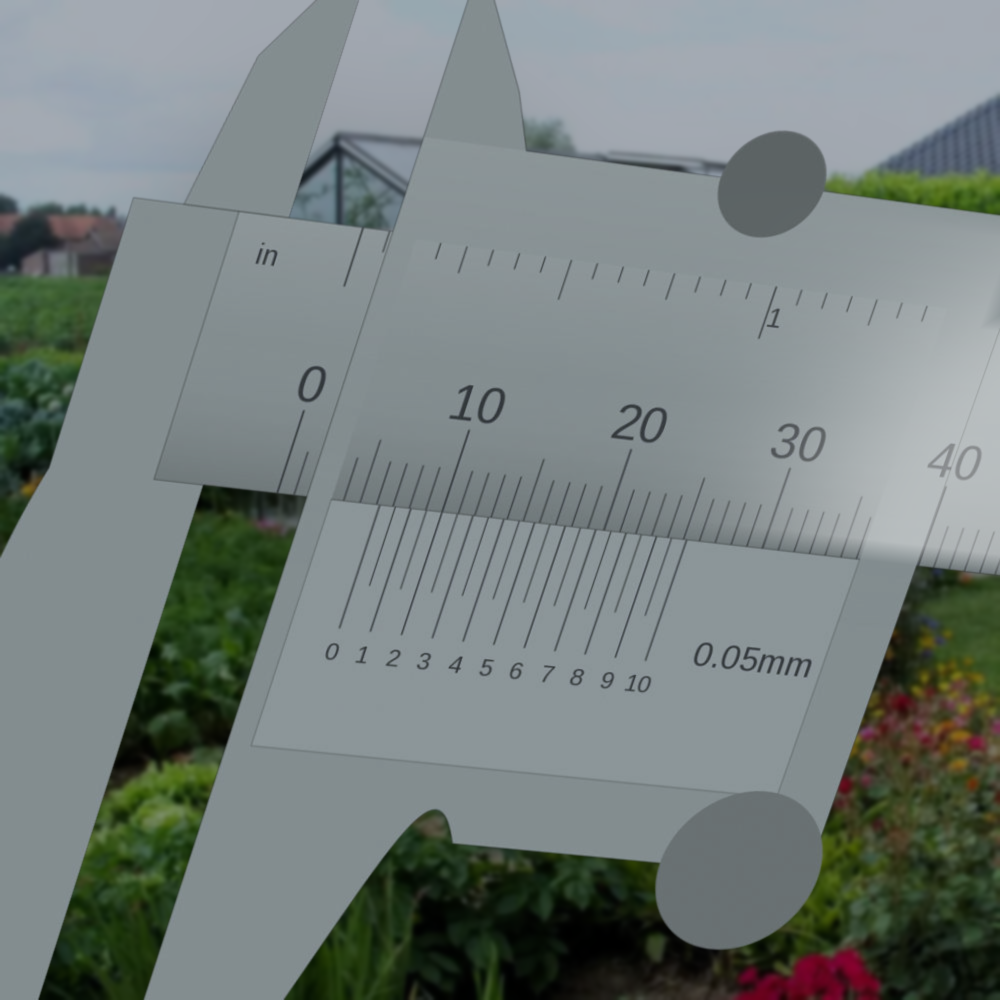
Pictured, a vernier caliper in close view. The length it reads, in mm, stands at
6.2 mm
